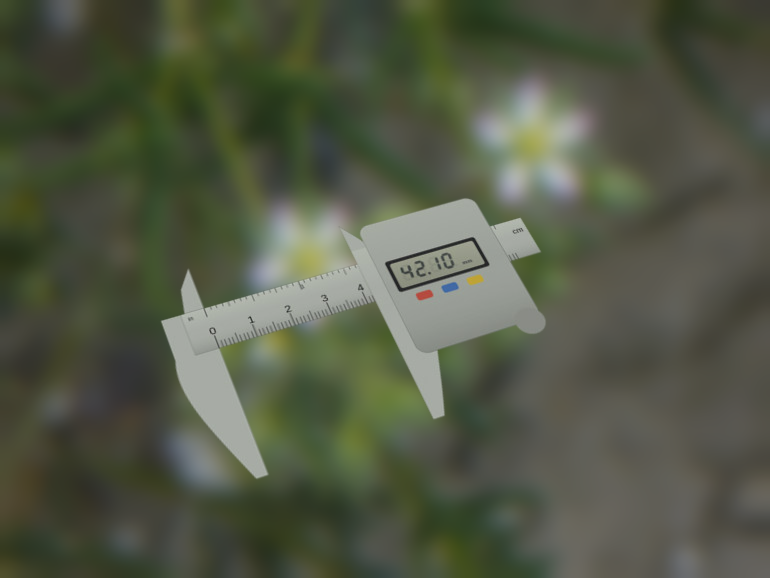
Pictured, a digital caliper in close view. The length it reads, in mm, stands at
42.10 mm
